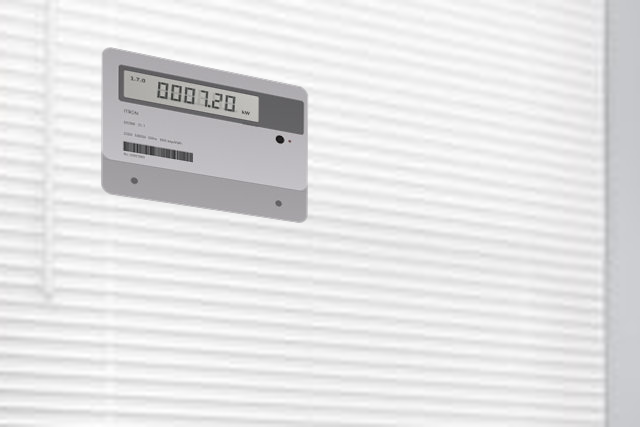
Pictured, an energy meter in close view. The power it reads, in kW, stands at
7.20 kW
